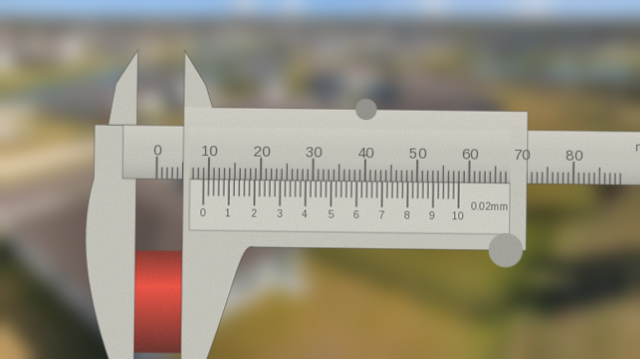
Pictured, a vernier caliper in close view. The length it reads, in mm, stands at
9.0 mm
